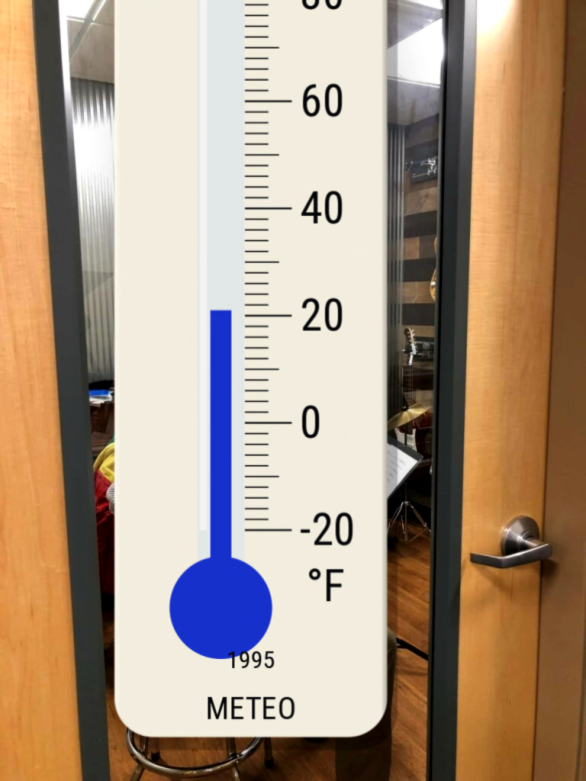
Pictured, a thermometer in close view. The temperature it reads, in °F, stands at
21 °F
